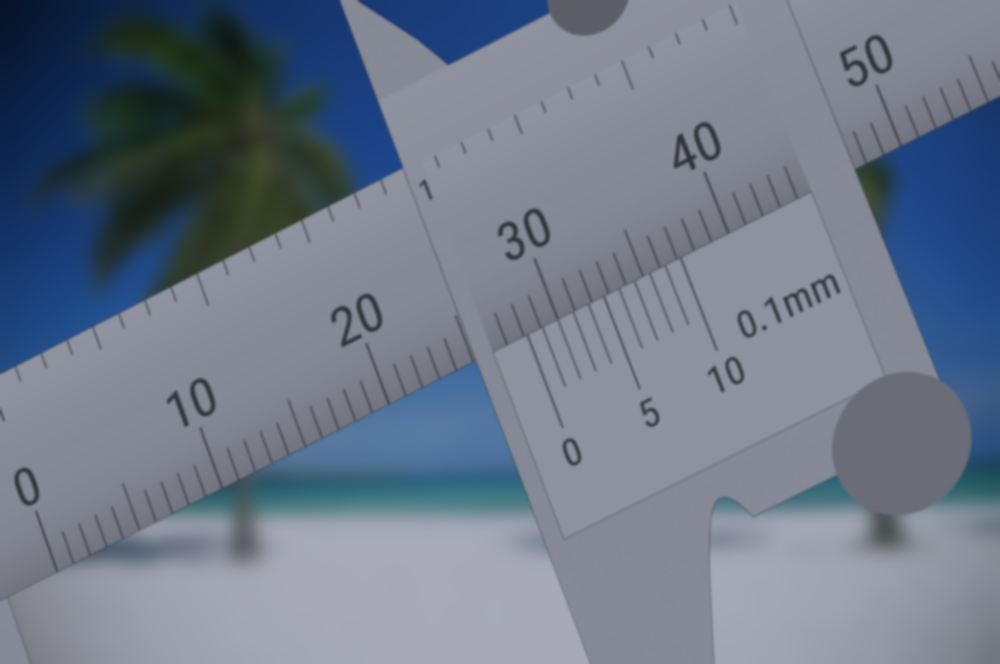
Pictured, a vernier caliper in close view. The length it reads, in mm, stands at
28.2 mm
